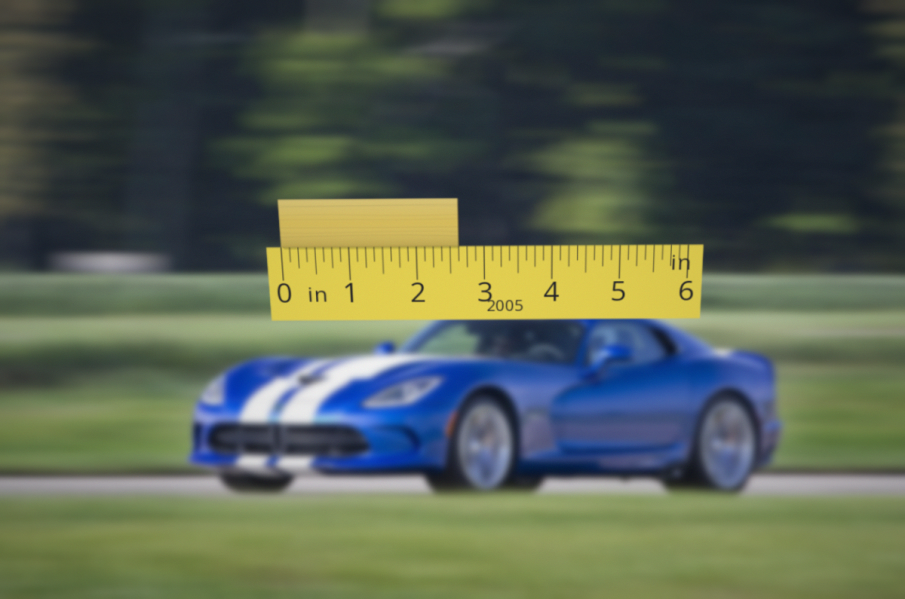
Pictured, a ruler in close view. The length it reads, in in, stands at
2.625 in
